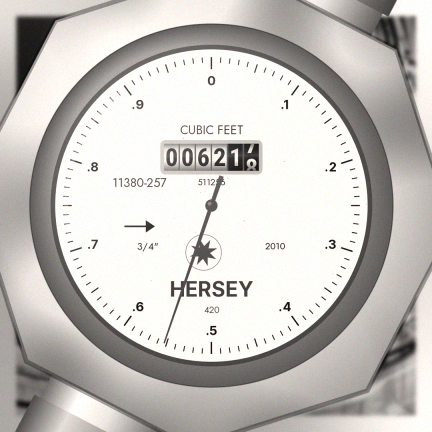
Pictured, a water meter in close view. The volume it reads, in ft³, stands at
6217.55 ft³
